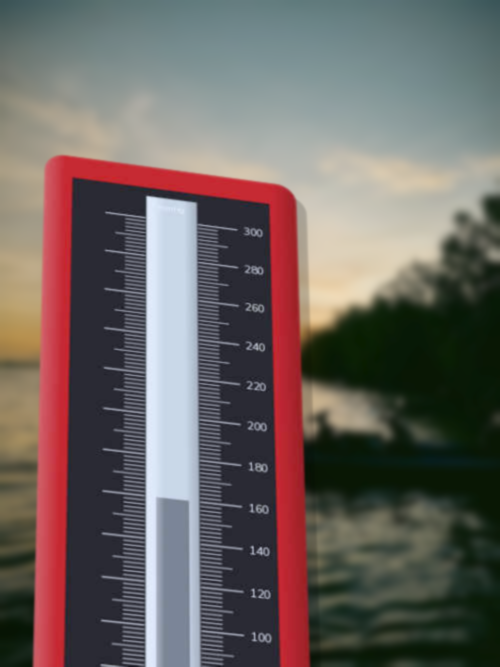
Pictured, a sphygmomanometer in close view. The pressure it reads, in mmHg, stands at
160 mmHg
